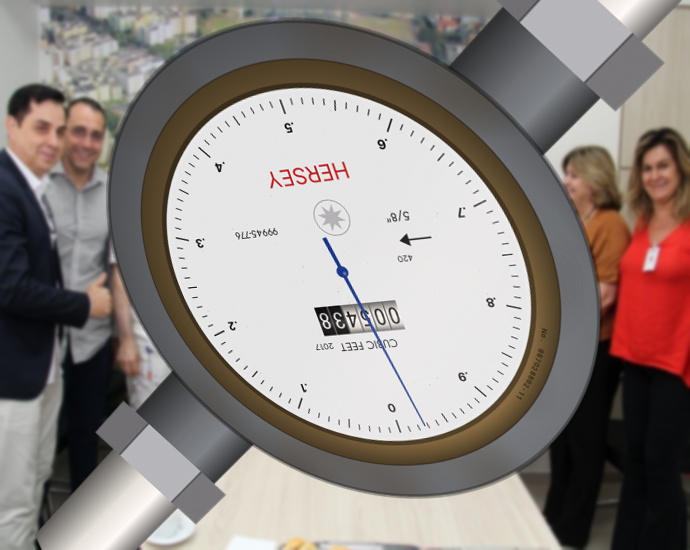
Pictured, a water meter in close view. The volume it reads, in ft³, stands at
5437.97 ft³
